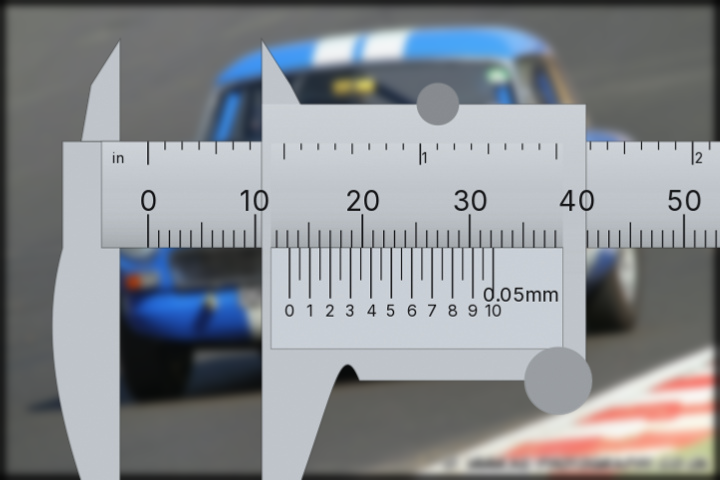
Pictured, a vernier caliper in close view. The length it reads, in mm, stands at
13.2 mm
